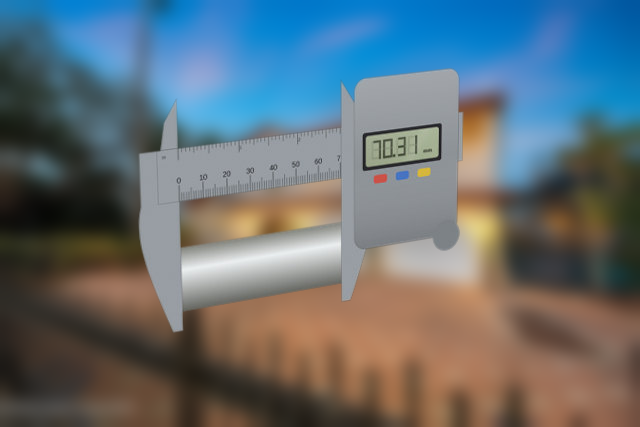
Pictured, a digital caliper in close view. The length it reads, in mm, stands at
70.31 mm
